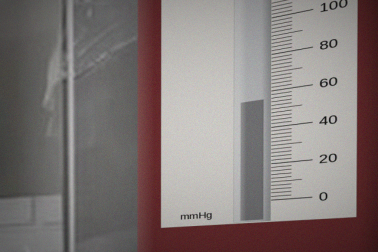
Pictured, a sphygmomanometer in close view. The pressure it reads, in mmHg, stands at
56 mmHg
